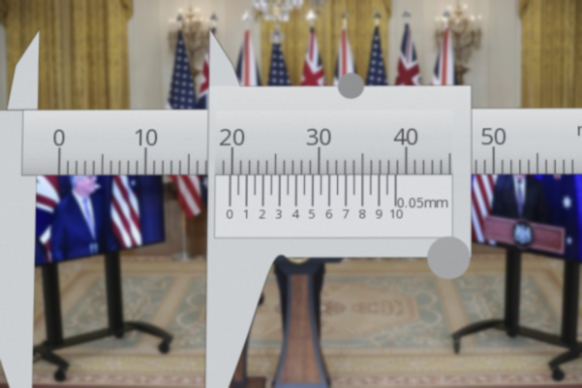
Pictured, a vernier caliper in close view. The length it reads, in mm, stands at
19.8 mm
